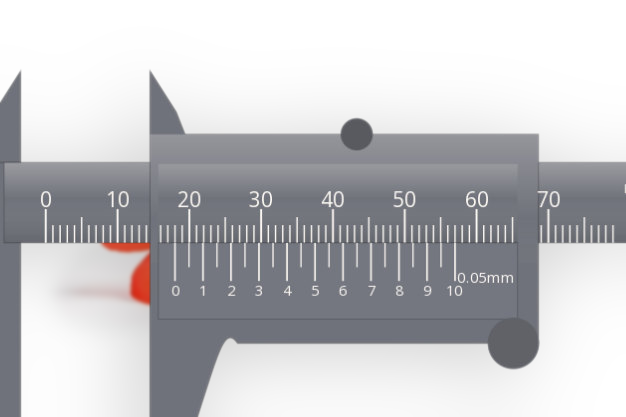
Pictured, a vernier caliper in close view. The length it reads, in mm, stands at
18.0 mm
